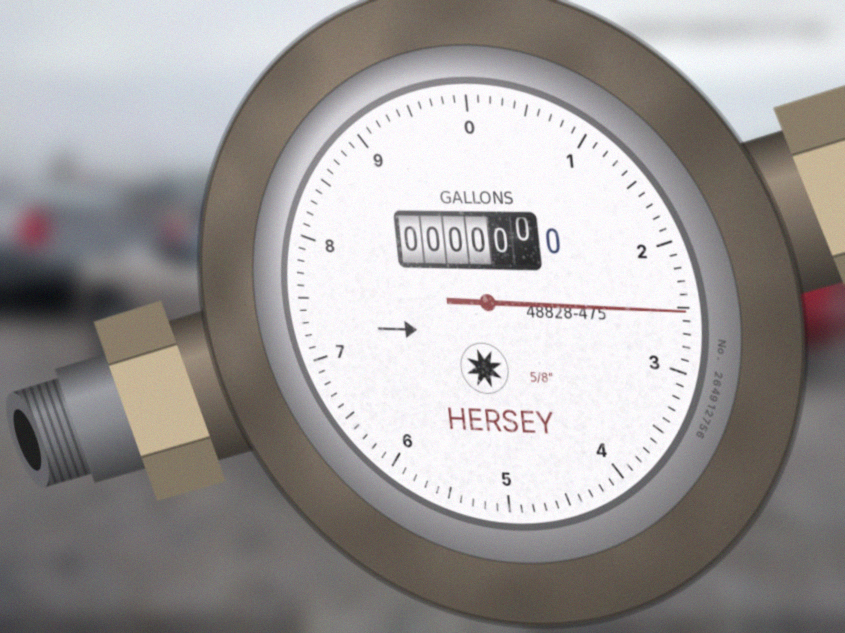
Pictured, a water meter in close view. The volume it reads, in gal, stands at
2.5 gal
